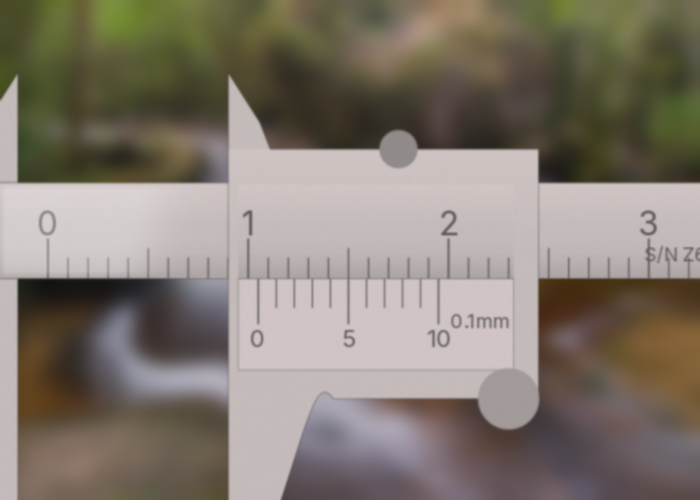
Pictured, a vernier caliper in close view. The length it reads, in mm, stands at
10.5 mm
